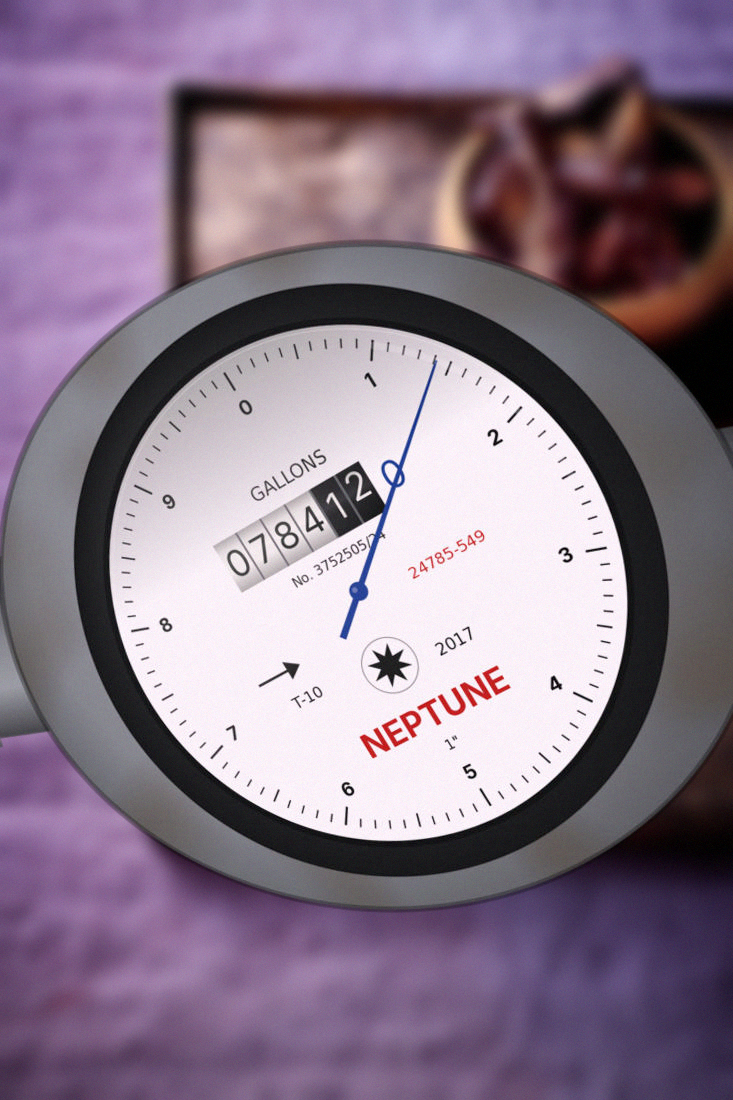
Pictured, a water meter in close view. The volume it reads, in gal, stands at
784121.4 gal
